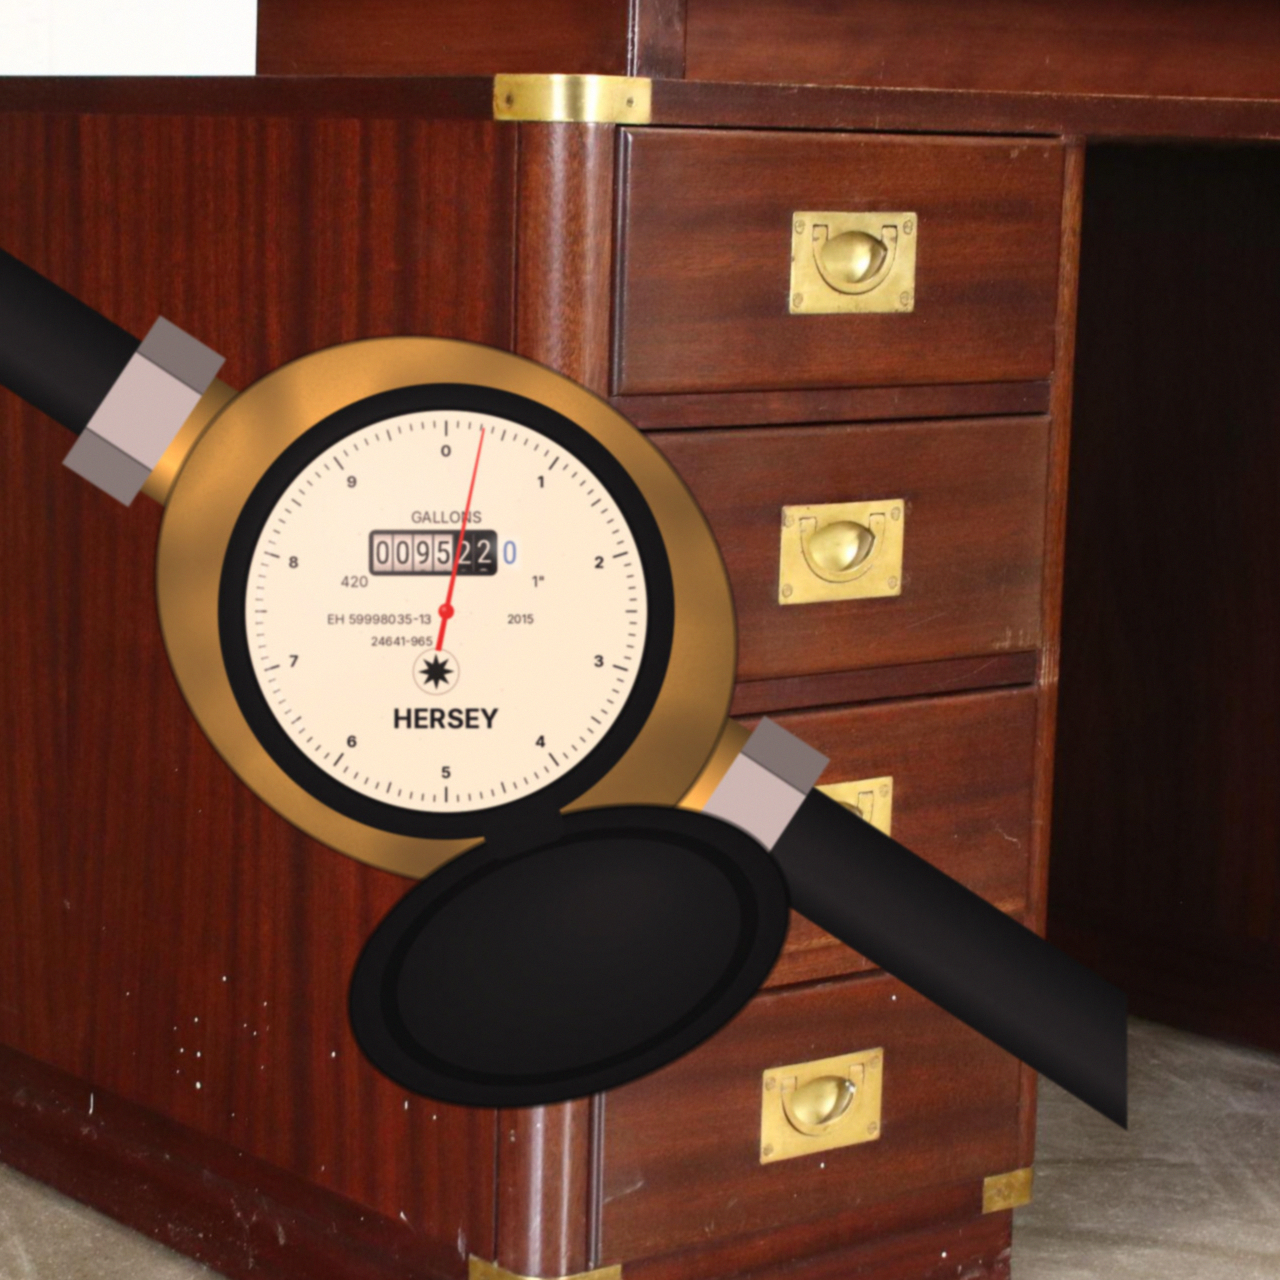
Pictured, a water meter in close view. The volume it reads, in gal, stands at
95220.3 gal
